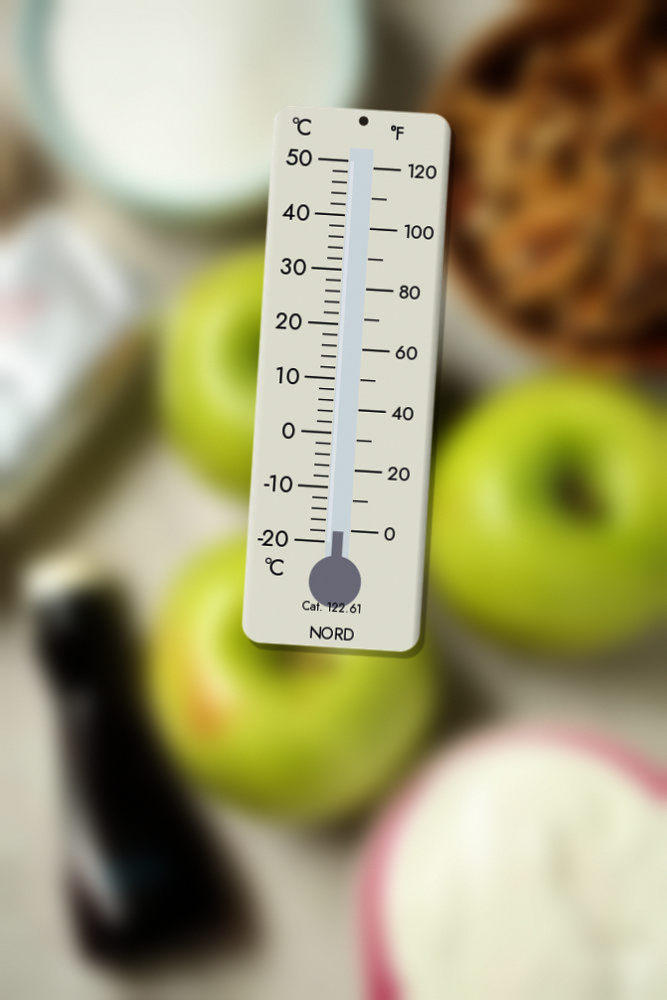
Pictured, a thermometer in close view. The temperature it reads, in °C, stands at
-18 °C
